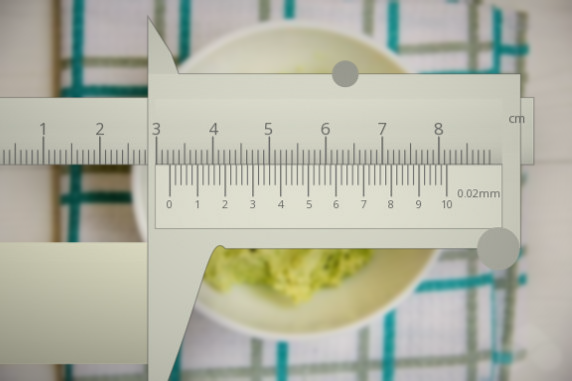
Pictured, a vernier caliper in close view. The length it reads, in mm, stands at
32.4 mm
